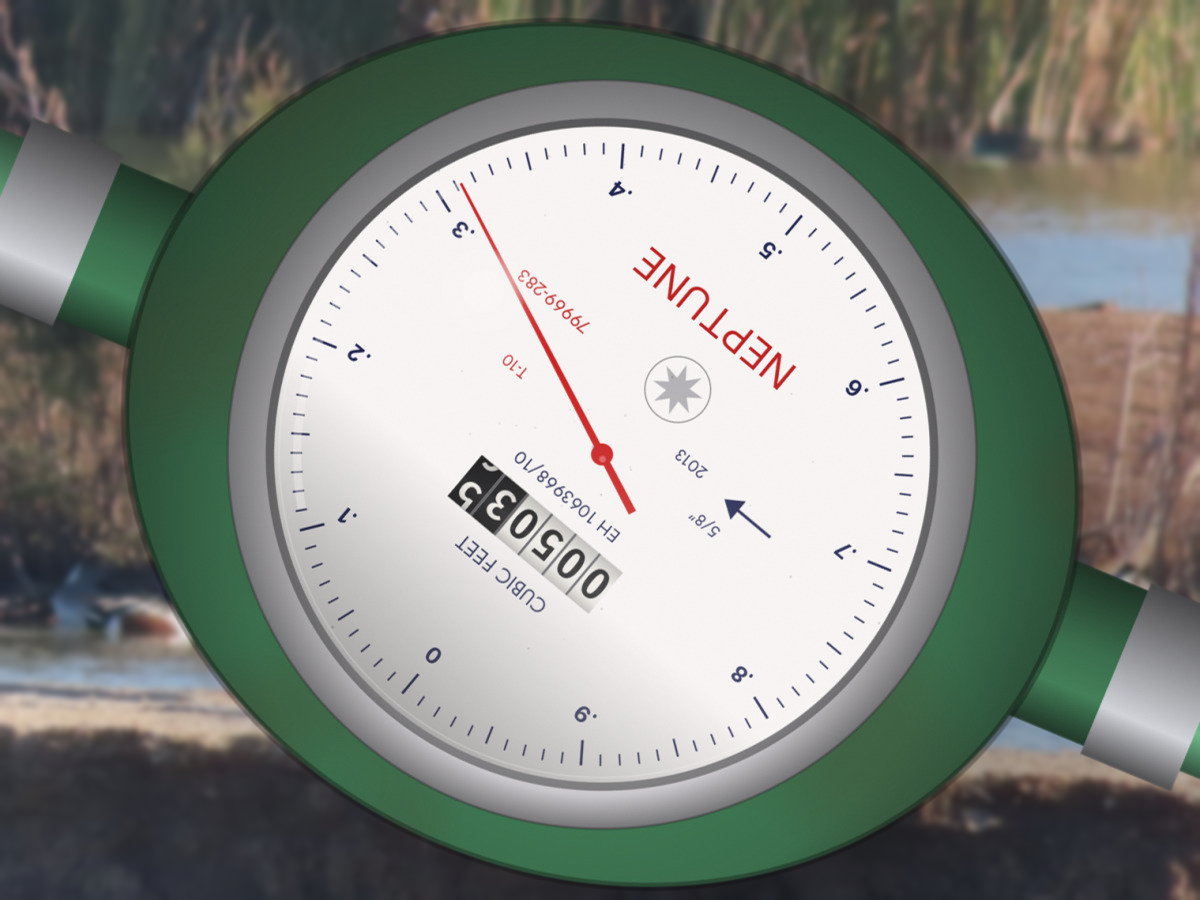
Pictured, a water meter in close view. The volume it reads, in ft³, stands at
5035.31 ft³
